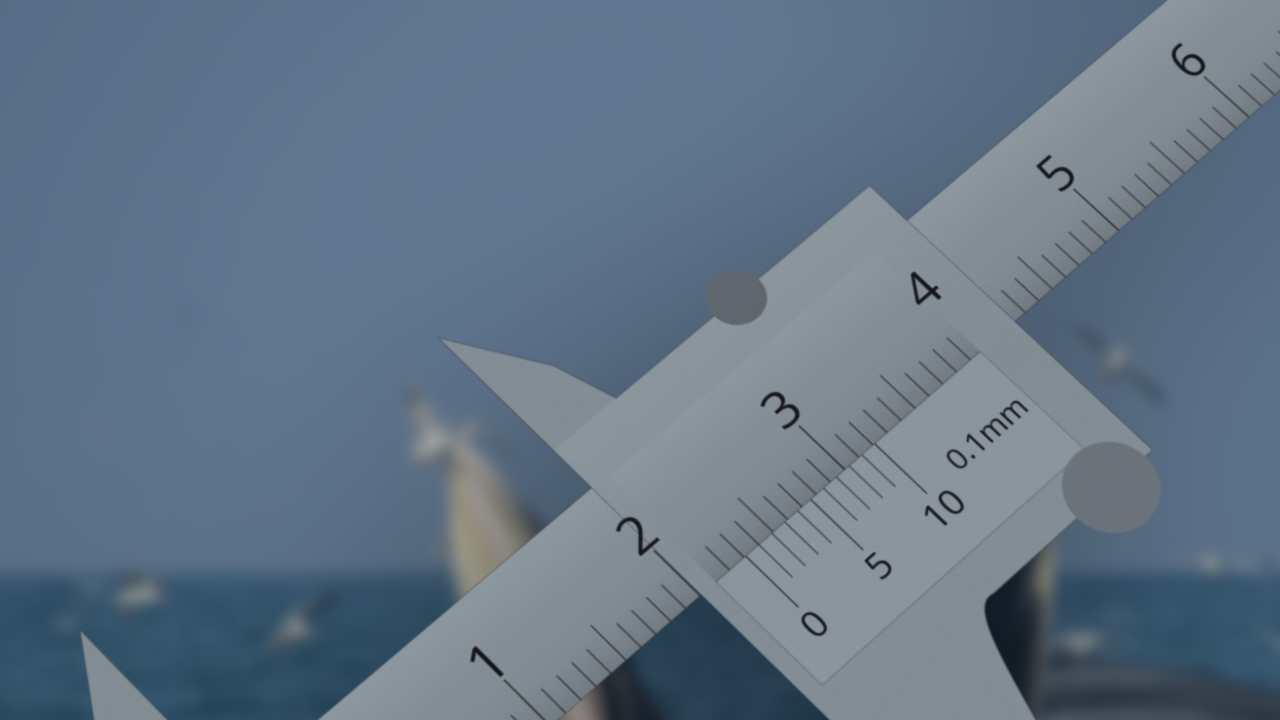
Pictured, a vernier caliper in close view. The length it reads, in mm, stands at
23.1 mm
